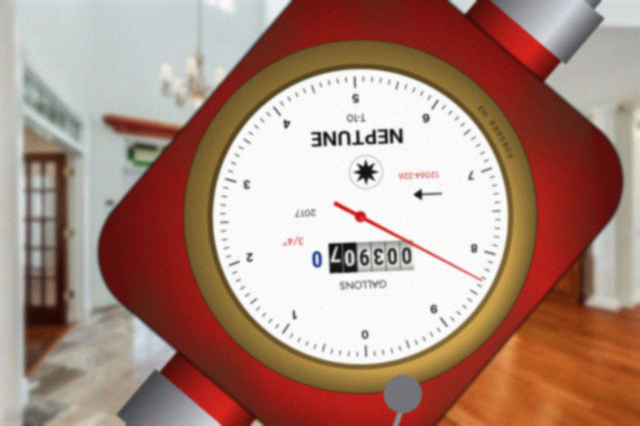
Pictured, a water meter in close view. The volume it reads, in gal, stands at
39068.3 gal
